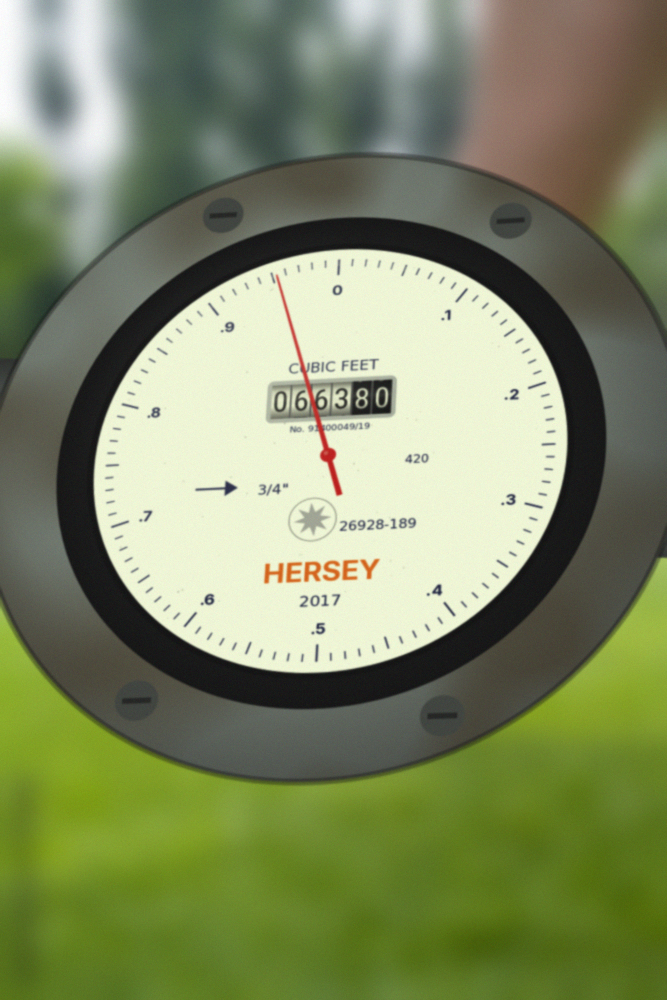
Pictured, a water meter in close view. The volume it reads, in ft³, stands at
66379.95 ft³
